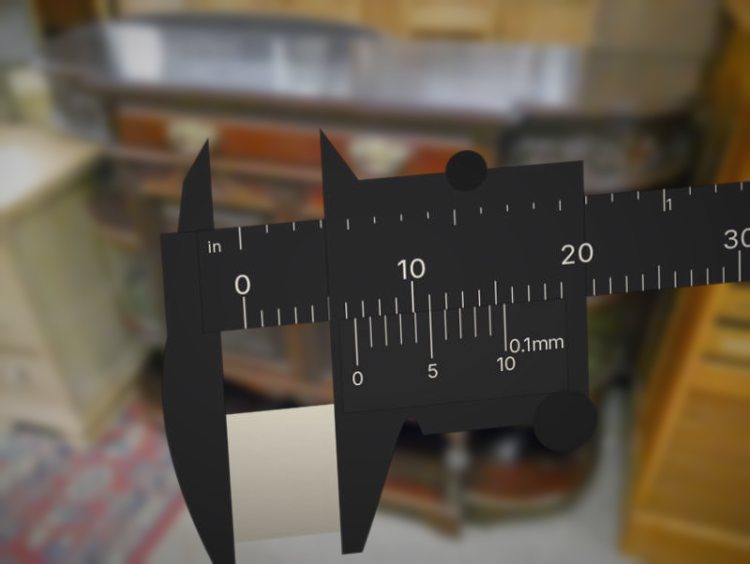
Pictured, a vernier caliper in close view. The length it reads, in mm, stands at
6.5 mm
